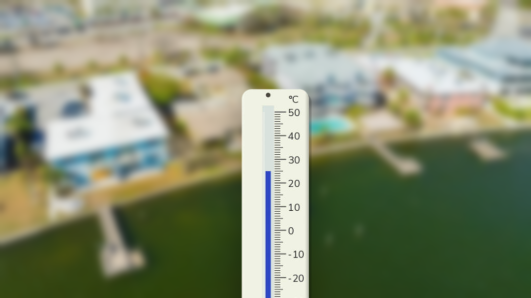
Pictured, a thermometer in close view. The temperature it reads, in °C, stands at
25 °C
